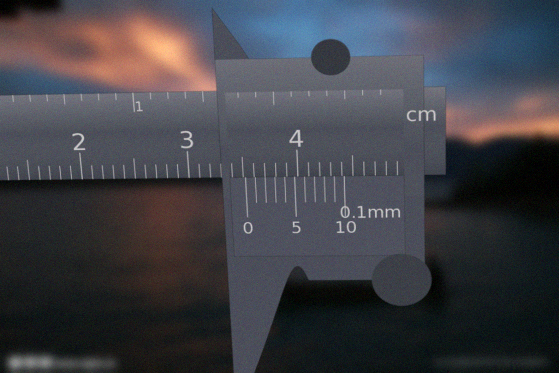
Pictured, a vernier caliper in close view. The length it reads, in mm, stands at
35.2 mm
